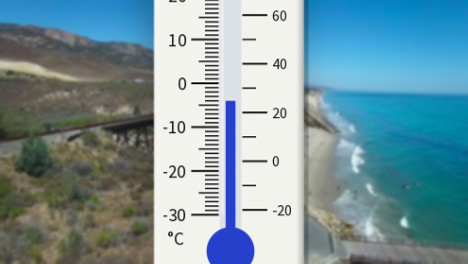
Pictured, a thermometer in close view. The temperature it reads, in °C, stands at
-4 °C
